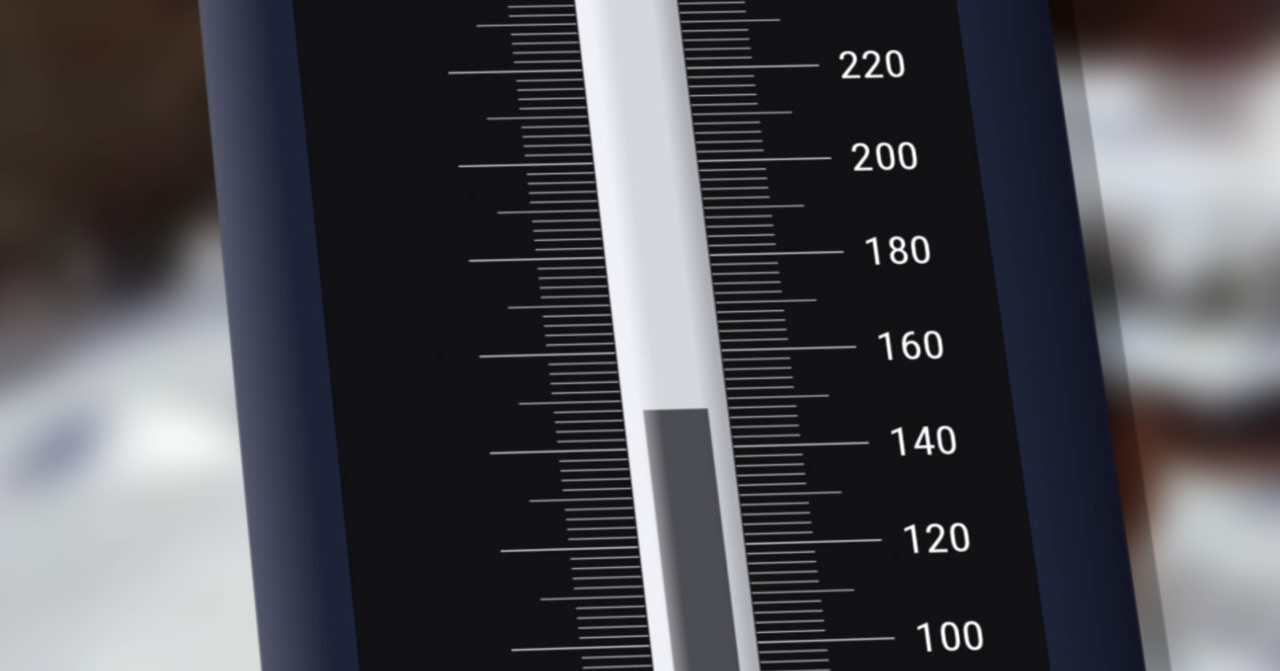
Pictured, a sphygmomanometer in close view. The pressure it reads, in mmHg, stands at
148 mmHg
